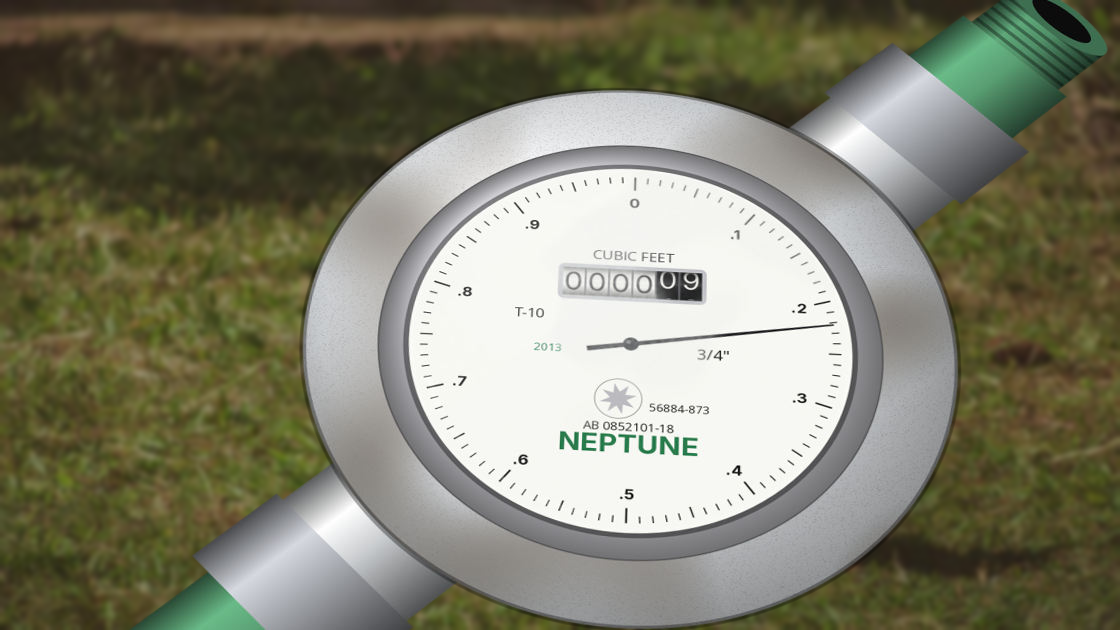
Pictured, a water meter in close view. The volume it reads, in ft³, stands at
9.22 ft³
